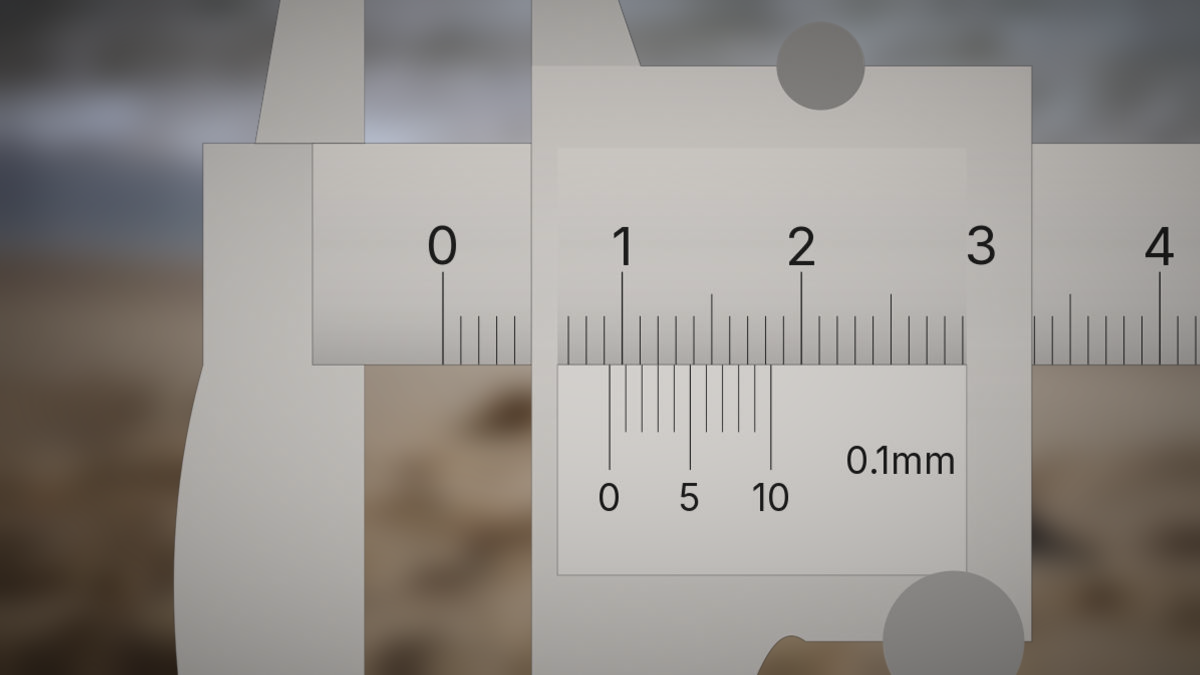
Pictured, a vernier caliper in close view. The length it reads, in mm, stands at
9.3 mm
